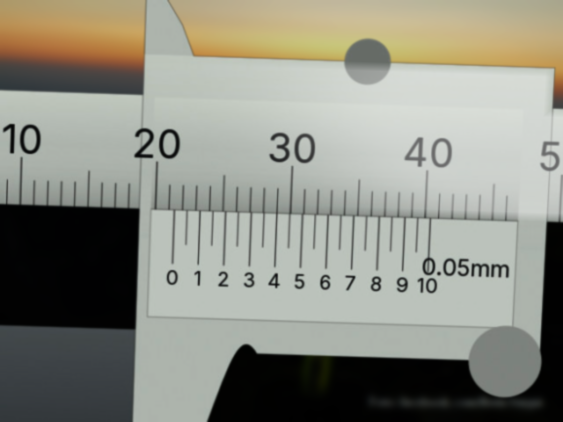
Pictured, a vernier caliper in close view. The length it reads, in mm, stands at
21.4 mm
